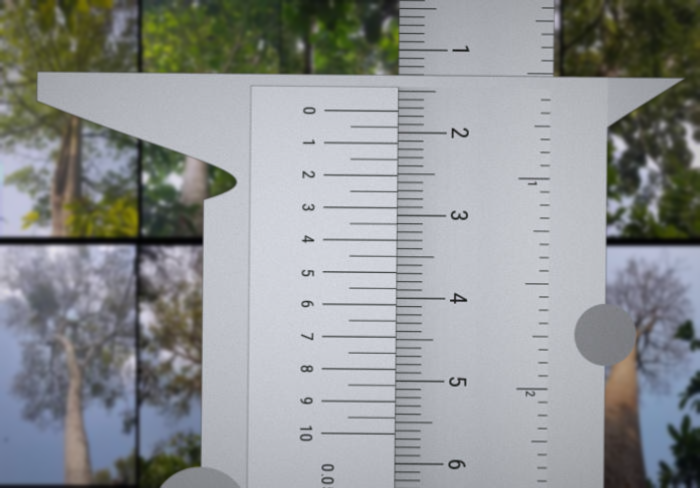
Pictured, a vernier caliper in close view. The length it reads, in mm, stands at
17.4 mm
